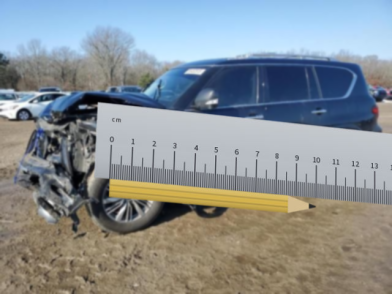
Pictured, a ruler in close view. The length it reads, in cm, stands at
10 cm
